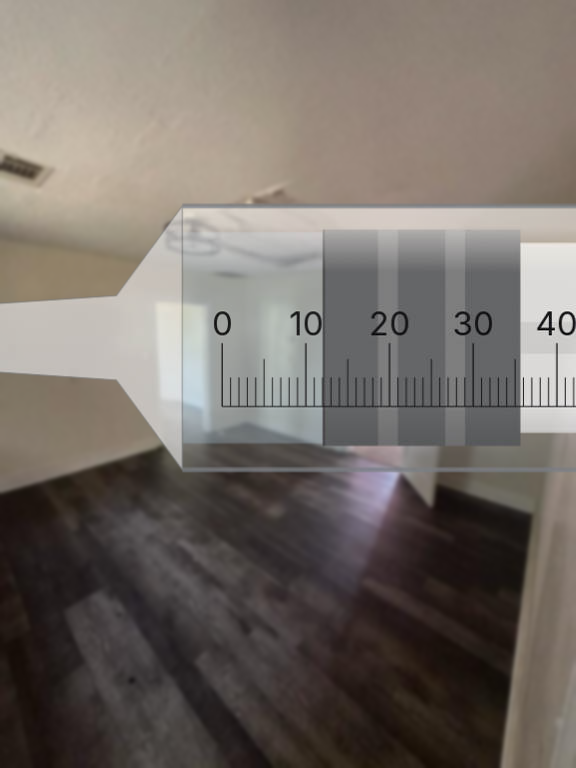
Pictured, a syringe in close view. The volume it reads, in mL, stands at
12 mL
